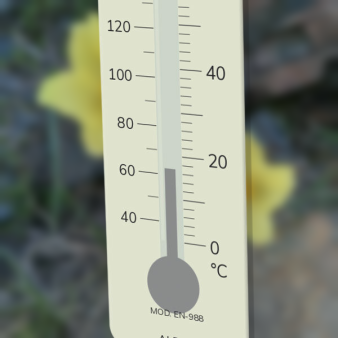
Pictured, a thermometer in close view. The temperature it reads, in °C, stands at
17 °C
